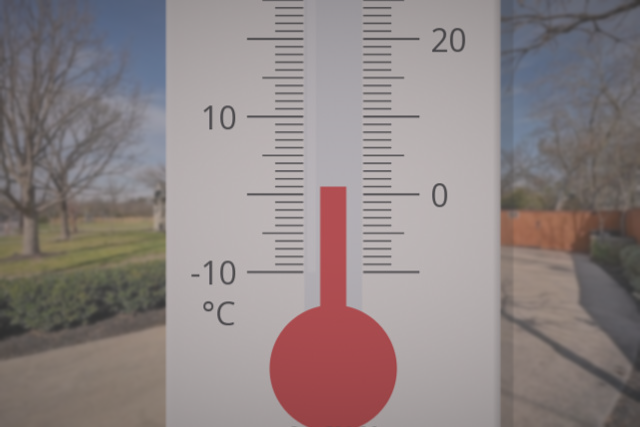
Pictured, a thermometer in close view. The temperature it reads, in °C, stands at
1 °C
